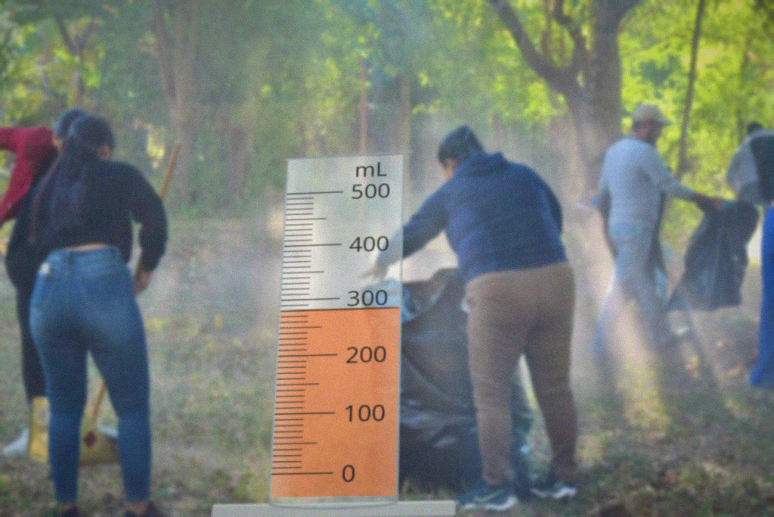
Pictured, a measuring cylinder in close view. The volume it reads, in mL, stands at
280 mL
